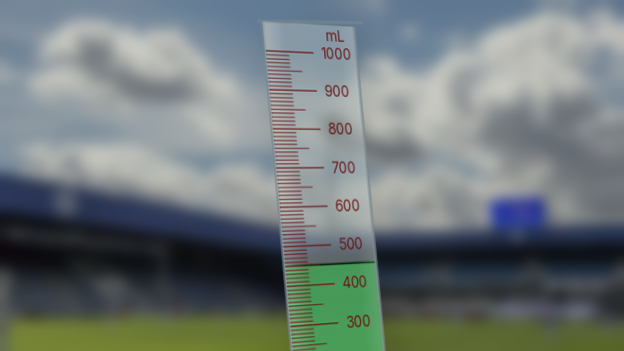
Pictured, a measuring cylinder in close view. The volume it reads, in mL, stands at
450 mL
